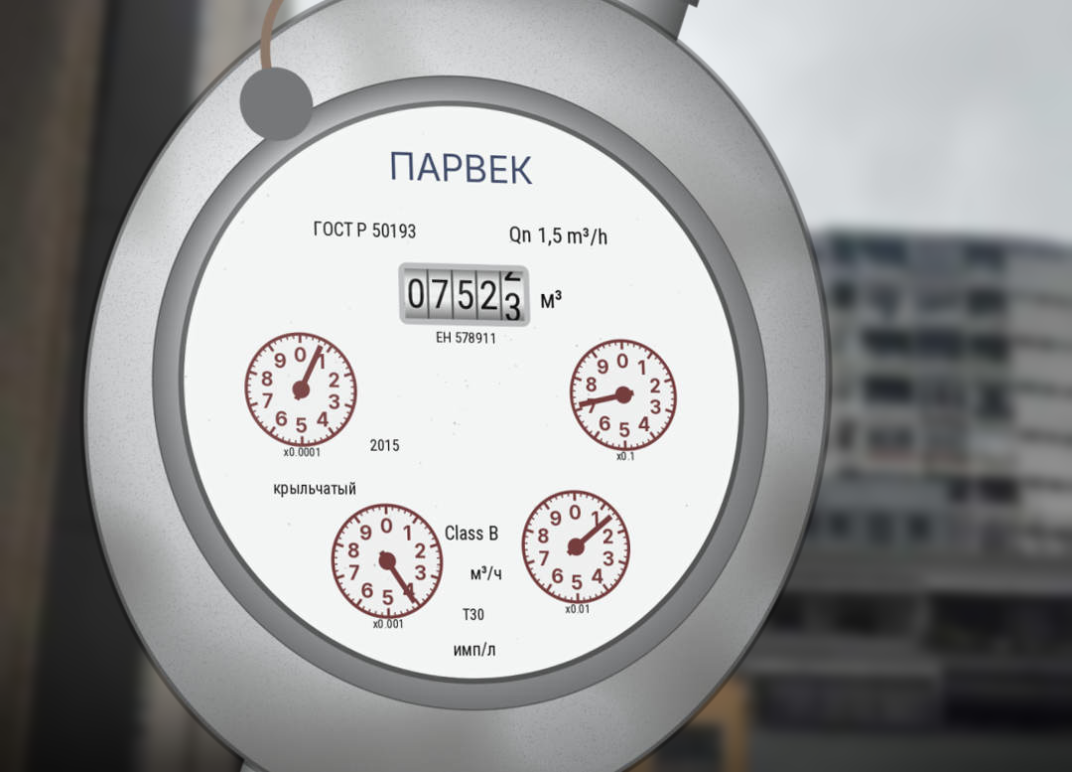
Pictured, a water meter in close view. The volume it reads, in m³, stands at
7522.7140 m³
